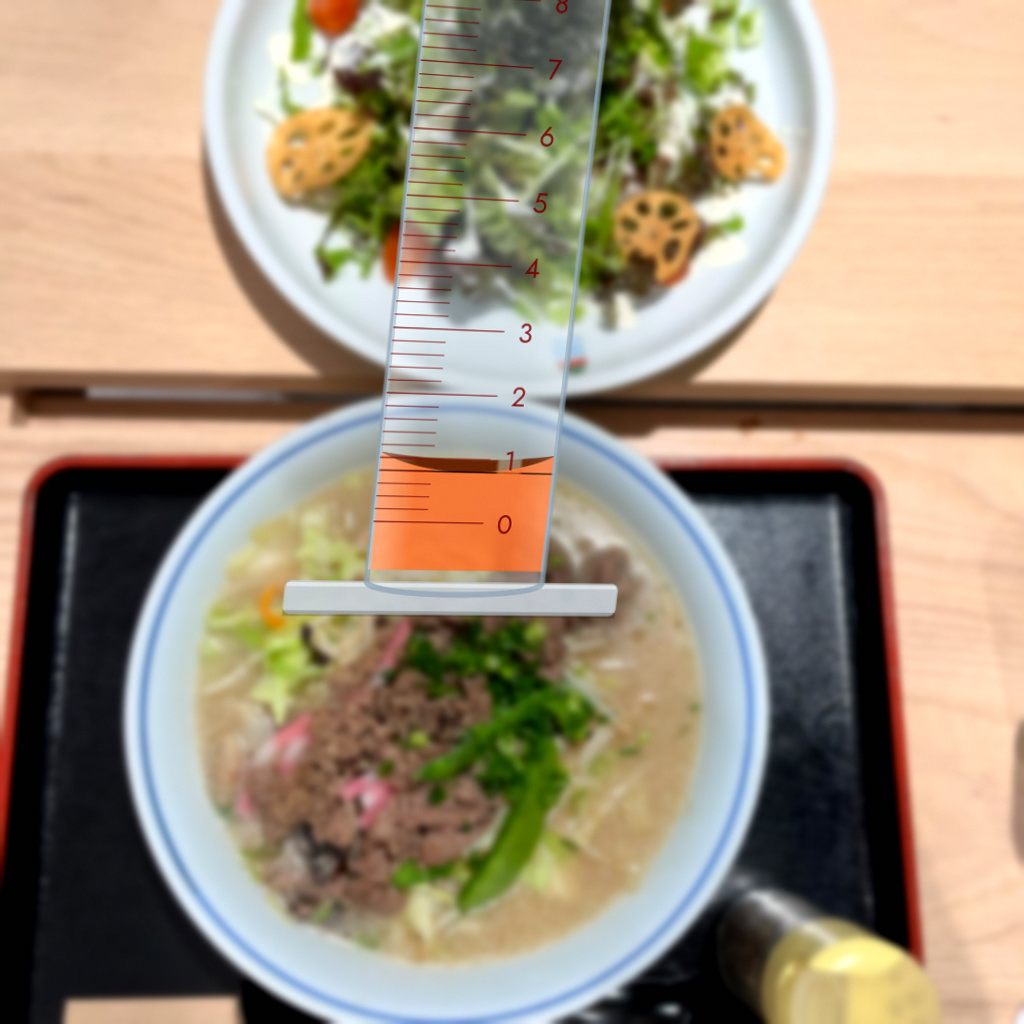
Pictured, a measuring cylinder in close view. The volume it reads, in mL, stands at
0.8 mL
